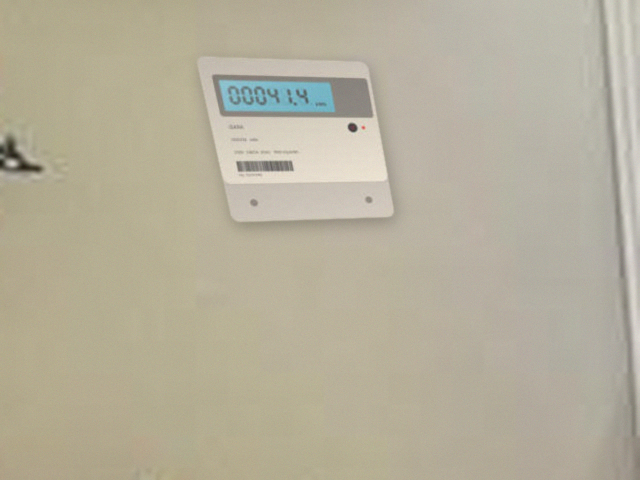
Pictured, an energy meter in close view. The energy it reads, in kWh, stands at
41.4 kWh
